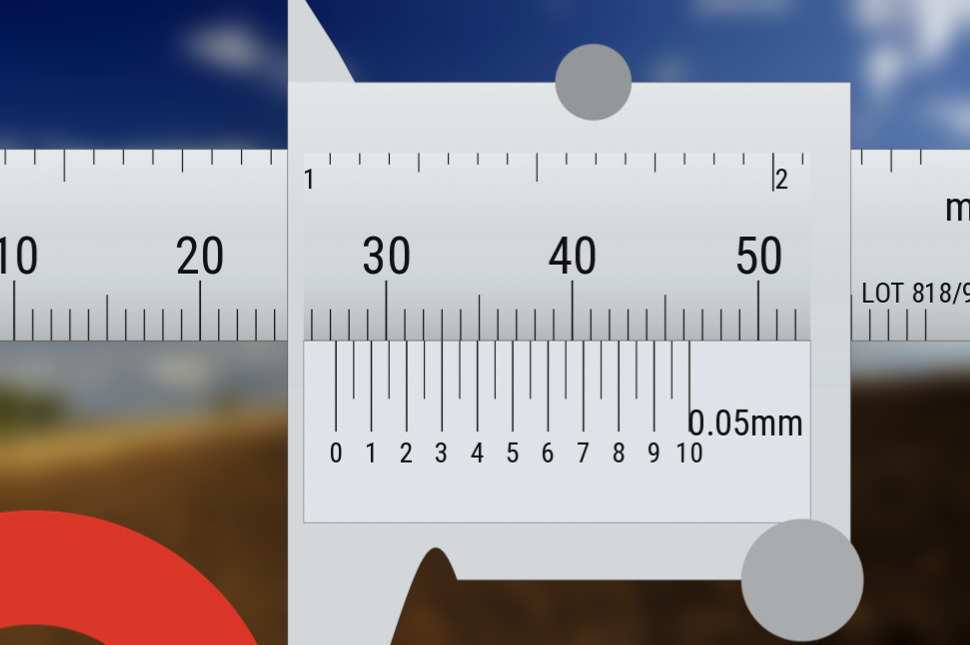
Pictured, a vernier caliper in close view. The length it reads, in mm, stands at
27.3 mm
